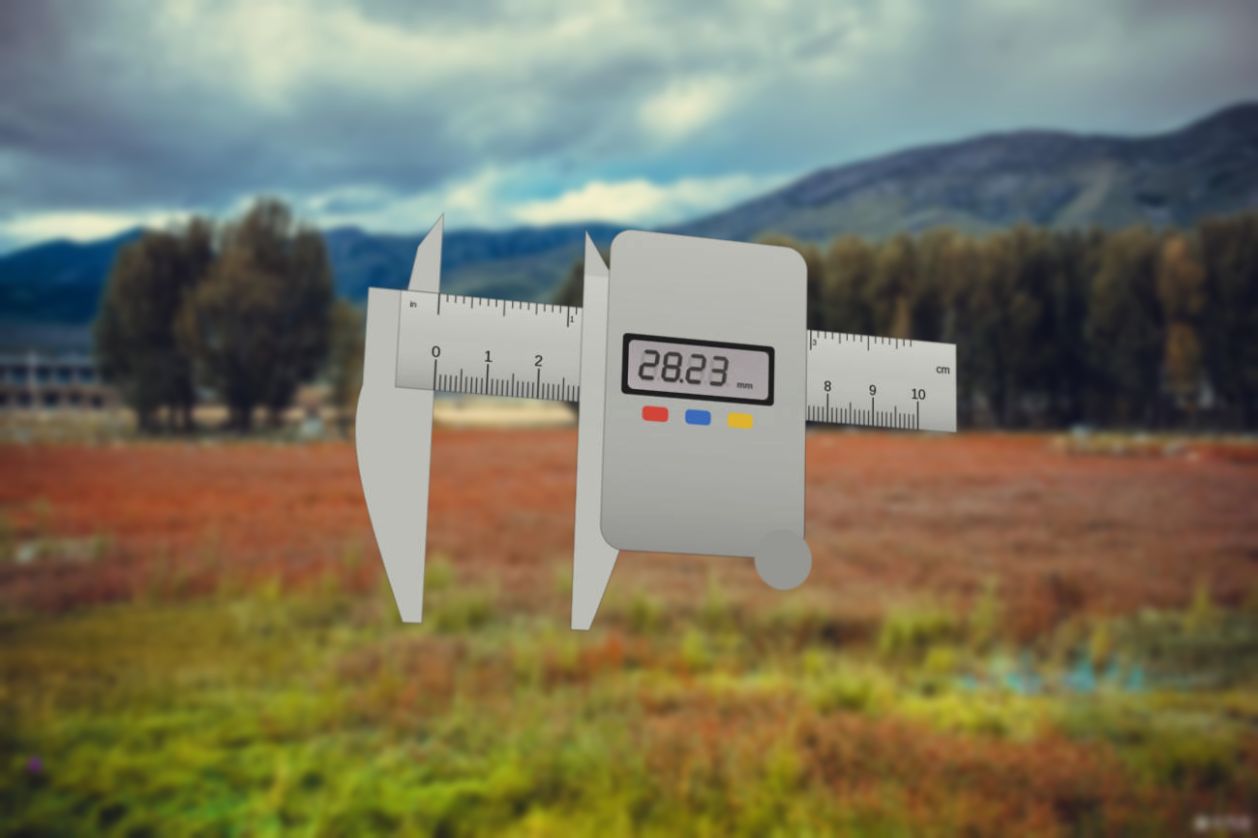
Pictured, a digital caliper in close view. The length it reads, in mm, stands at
28.23 mm
